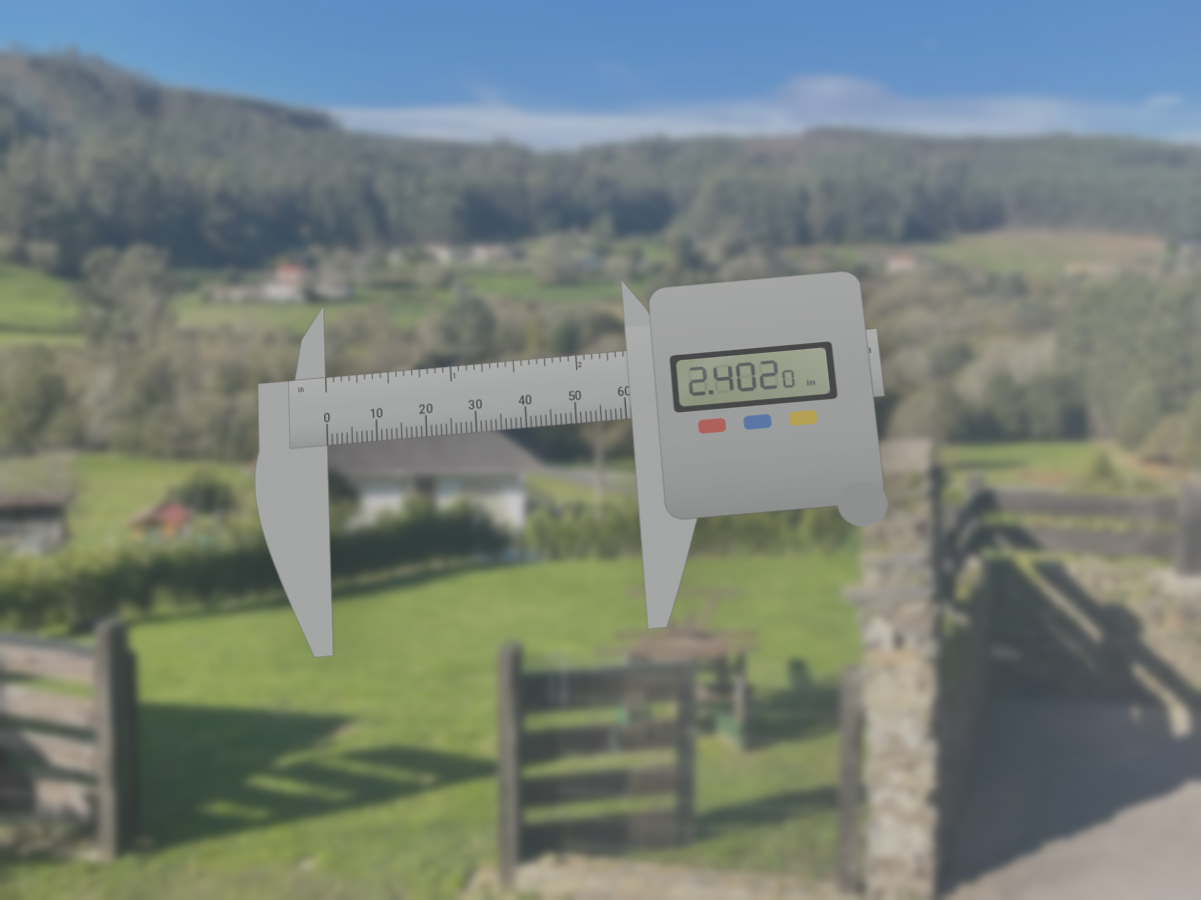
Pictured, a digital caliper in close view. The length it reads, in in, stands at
2.4020 in
